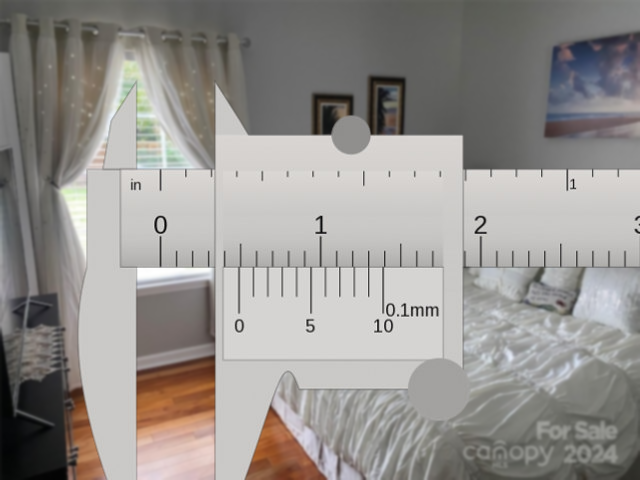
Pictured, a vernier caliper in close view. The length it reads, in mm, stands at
4.9 mm
